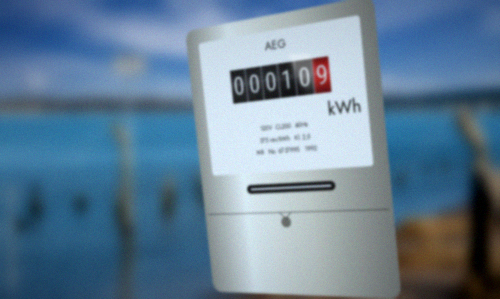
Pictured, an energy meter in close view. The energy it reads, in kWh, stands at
10.9 kWh
